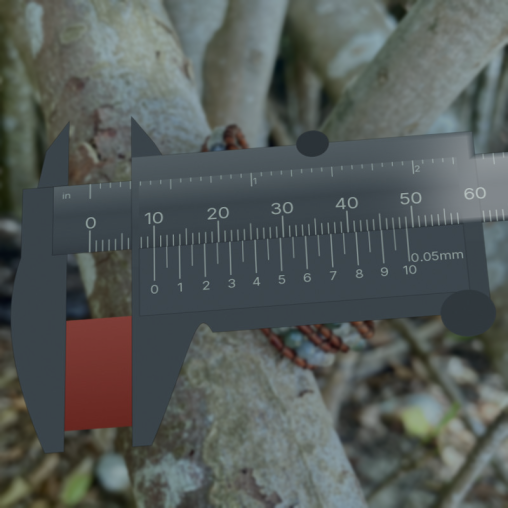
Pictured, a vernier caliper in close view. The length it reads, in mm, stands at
10.0 mm
